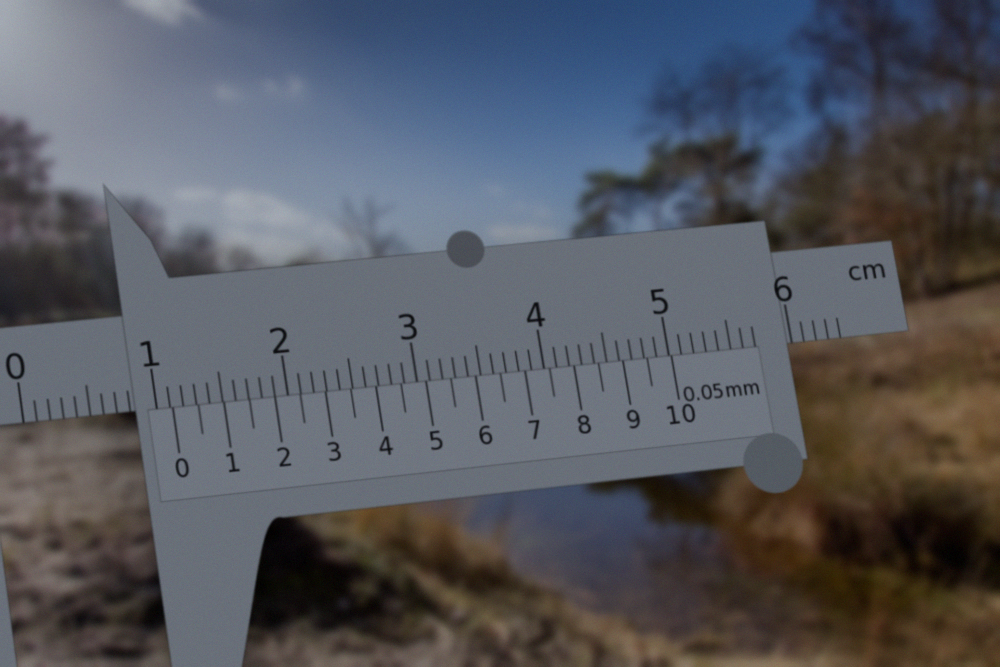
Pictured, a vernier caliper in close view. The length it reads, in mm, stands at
11.2 mm
